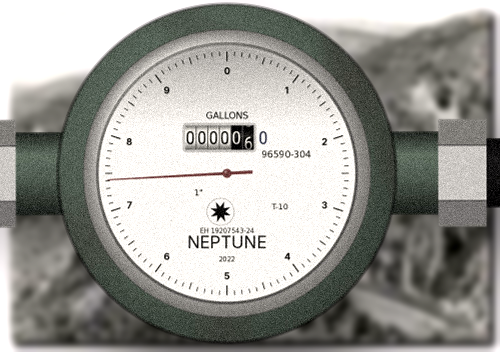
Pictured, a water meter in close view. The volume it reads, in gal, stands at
57.4 gal
